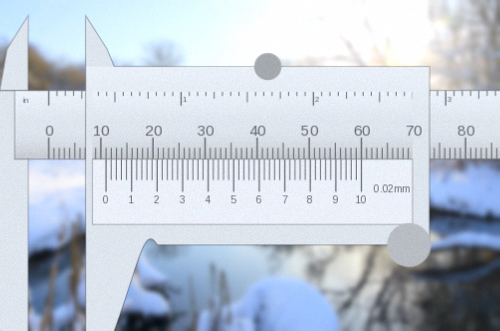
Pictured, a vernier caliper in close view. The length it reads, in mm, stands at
11.0 mm
